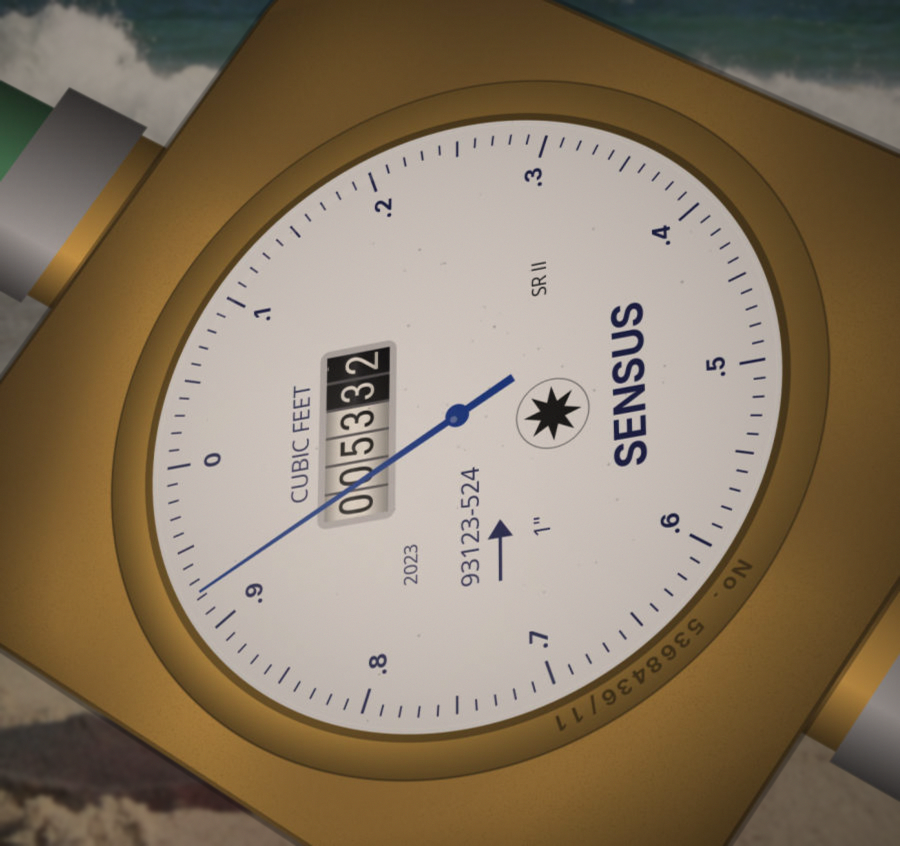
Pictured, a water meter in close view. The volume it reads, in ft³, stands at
5331.92 ft³
